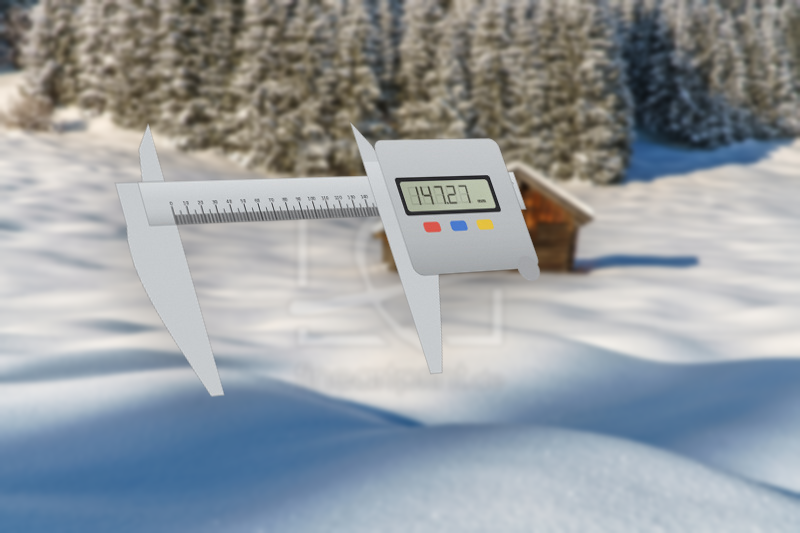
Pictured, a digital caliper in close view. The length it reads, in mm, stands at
147.27 mm
